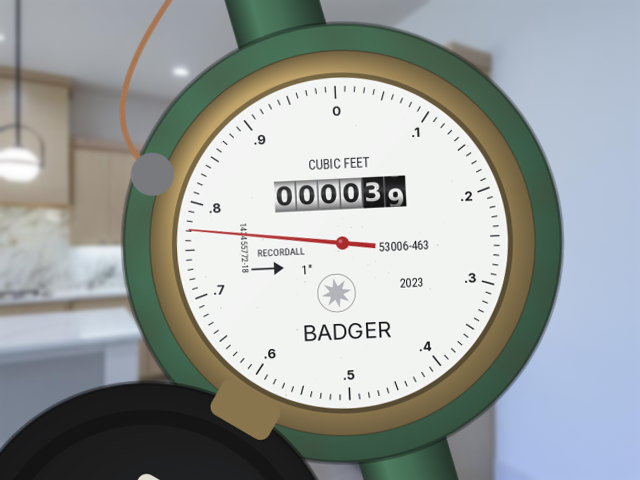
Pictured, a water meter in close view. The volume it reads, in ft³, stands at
38.77 ft³
